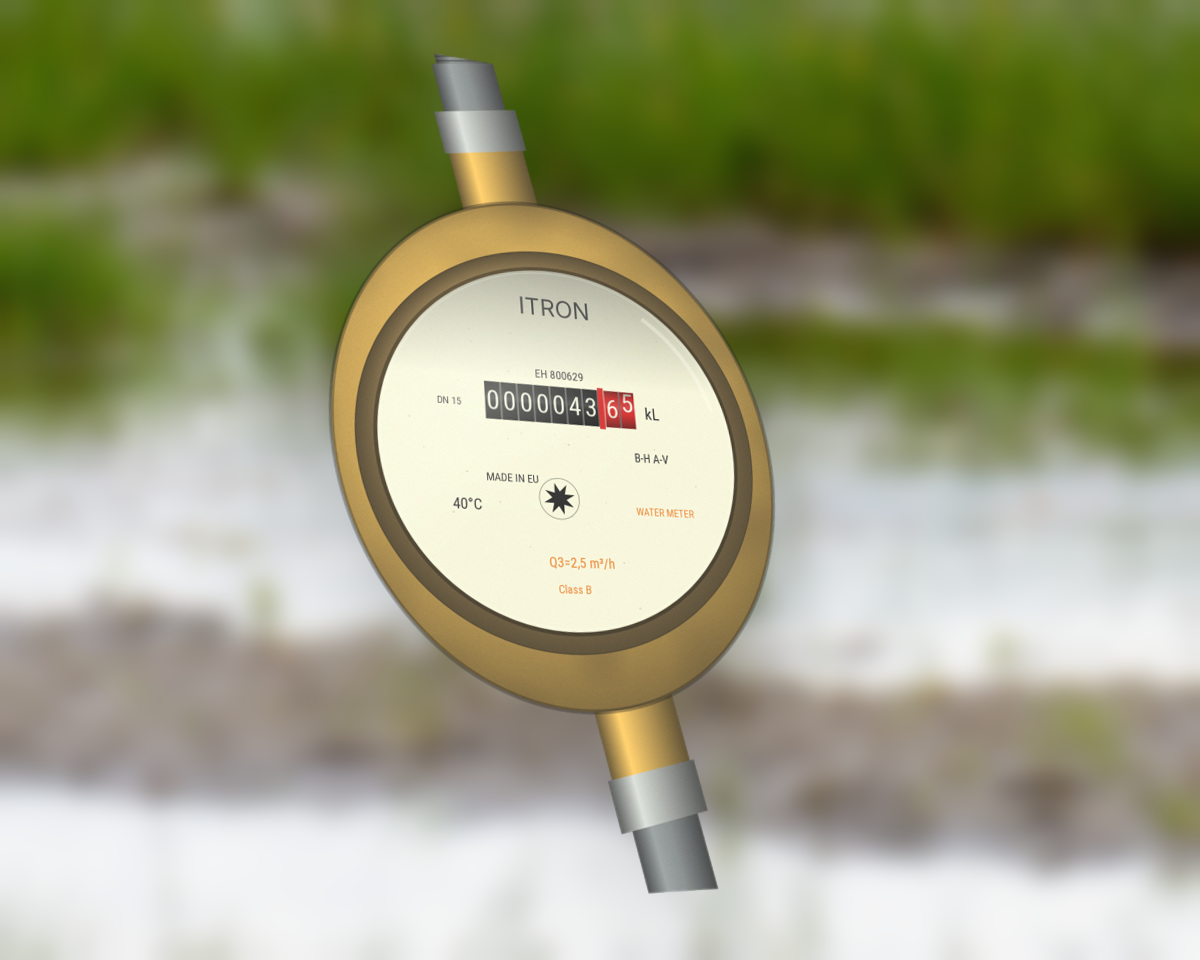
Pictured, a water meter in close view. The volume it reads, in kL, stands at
43.65 kL
